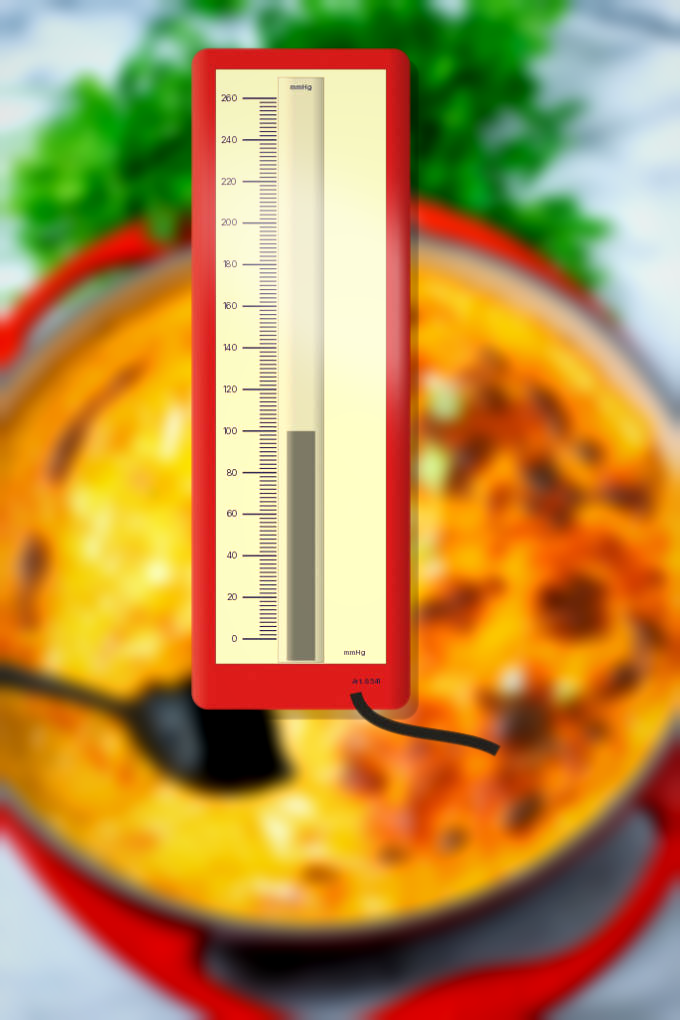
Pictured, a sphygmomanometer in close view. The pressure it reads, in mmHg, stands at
100 mmHg
